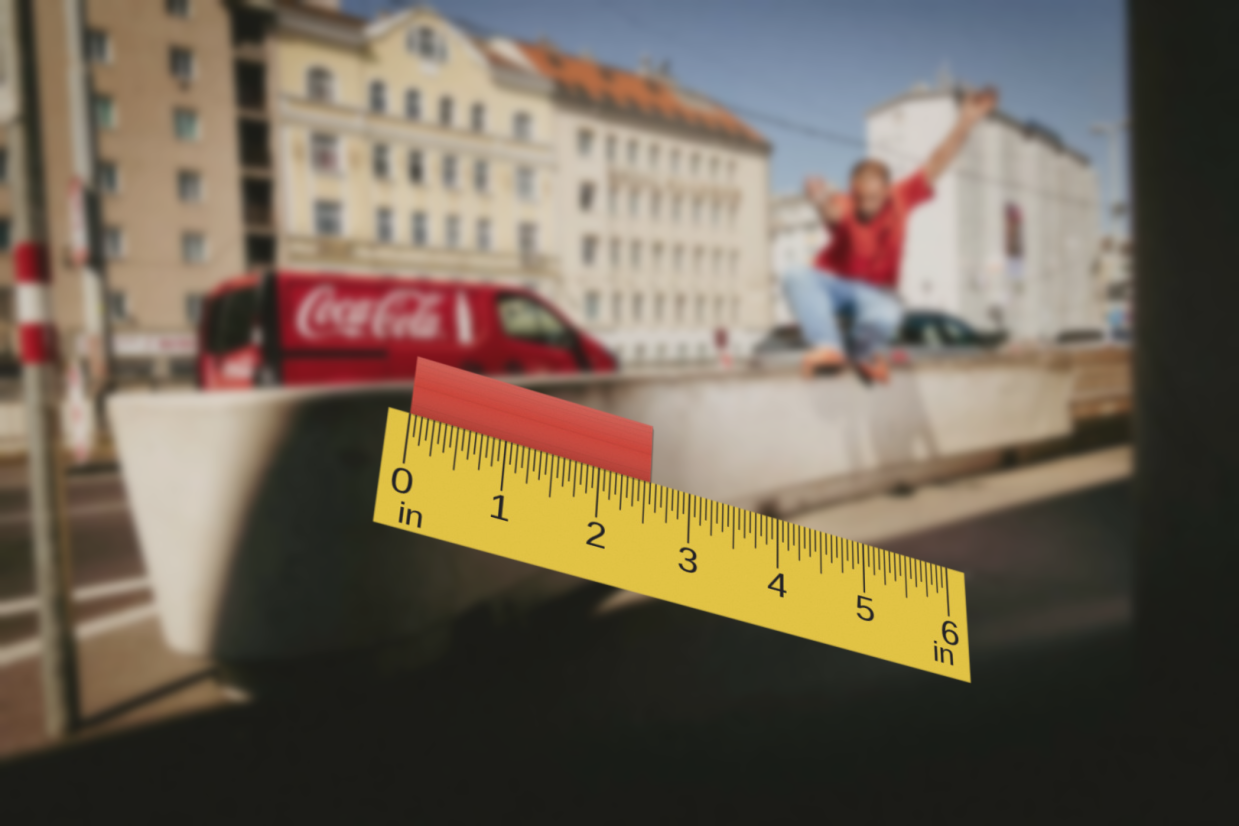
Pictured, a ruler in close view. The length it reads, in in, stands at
2.5625 in
